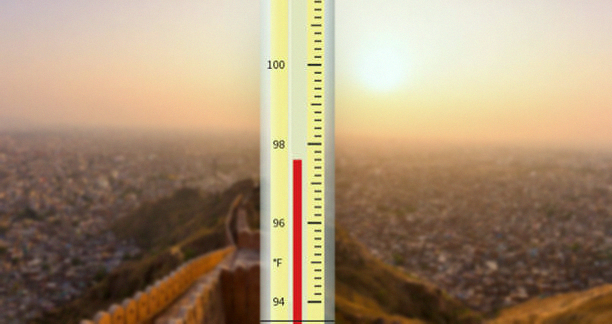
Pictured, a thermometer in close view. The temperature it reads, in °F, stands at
97.6 °F
